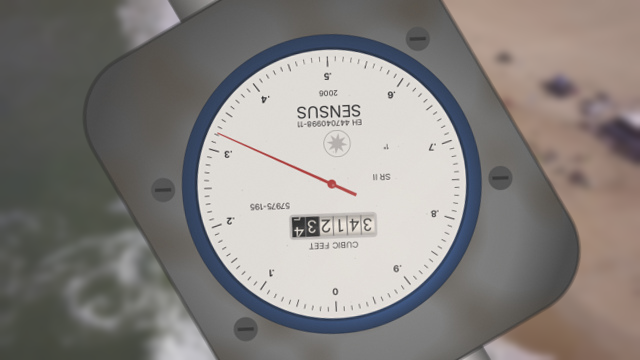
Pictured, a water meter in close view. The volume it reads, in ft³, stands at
341234.32 ft³
